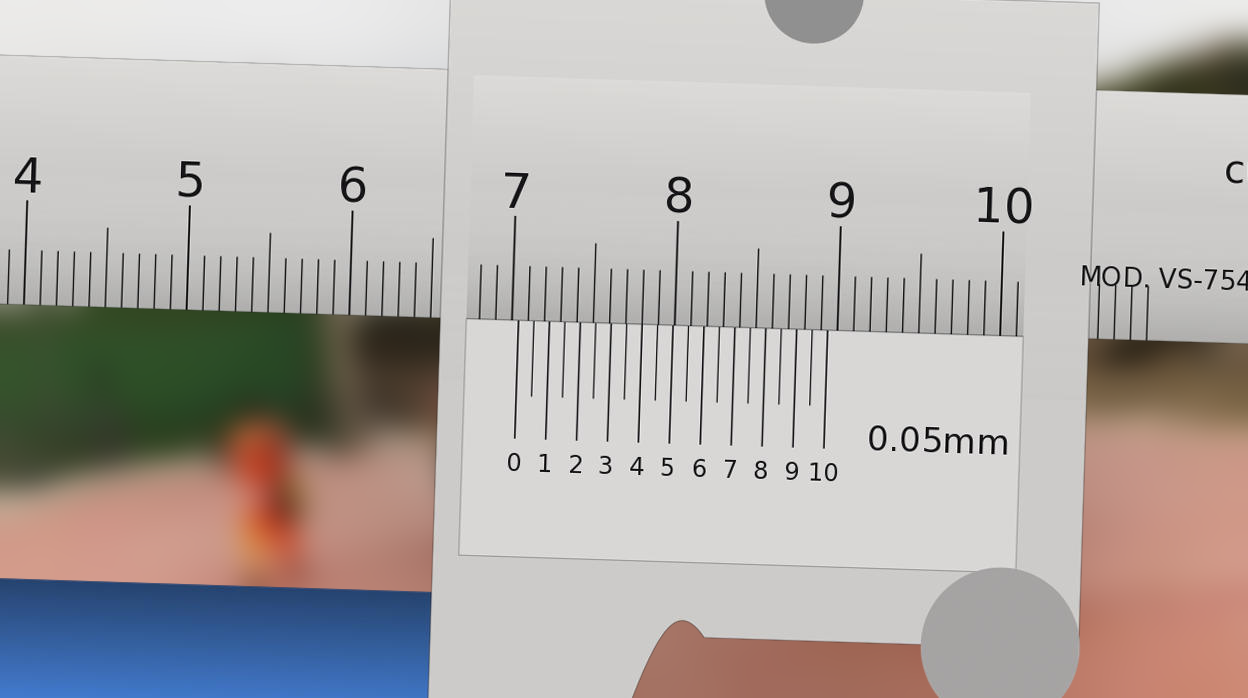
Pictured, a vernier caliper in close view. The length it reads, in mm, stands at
70.4 mm
